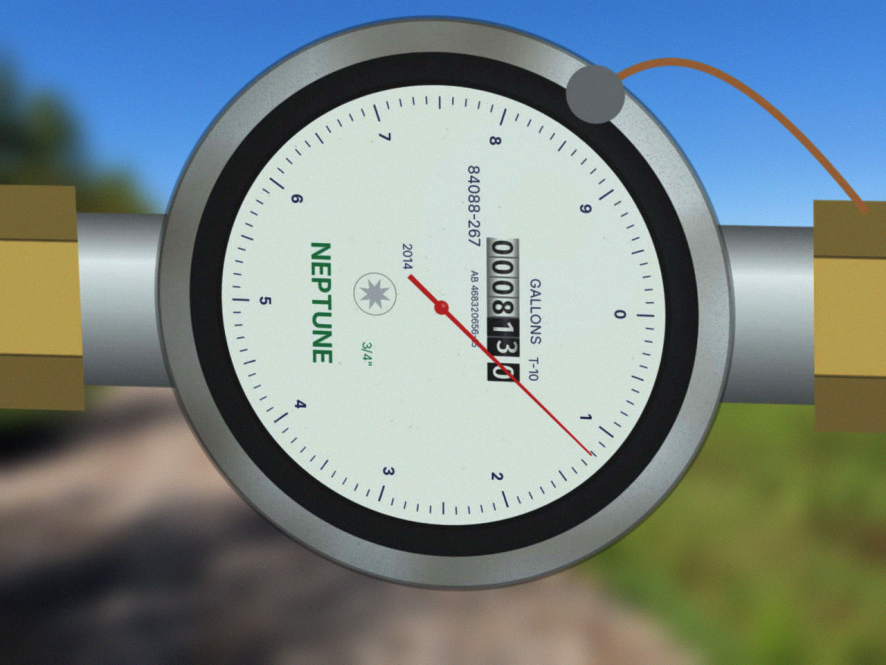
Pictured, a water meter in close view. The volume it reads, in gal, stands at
8131.2 gal
